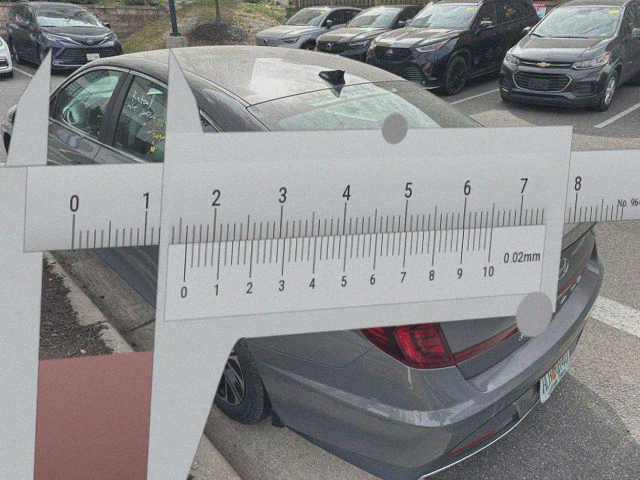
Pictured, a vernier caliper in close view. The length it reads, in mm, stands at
16.0 mm
